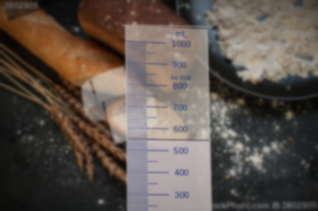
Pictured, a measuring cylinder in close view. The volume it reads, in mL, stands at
550 mL
